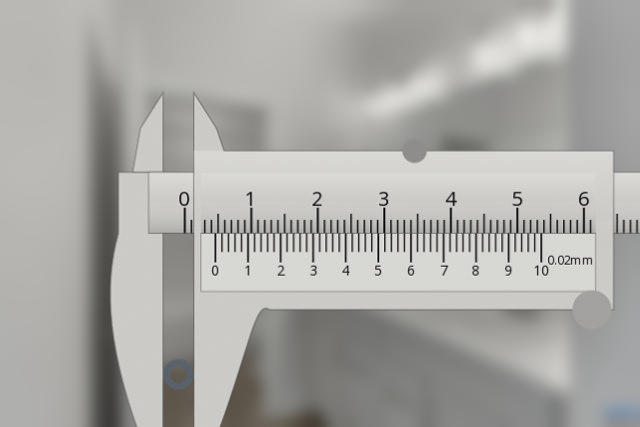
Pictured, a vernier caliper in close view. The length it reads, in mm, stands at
4.6 mm
